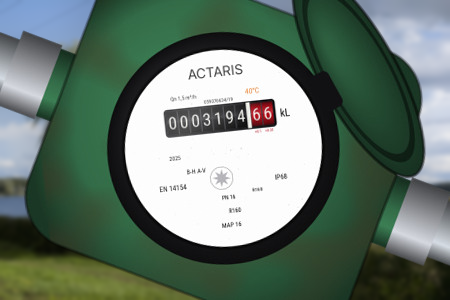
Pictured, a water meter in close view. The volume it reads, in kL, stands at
3194.66 kL
